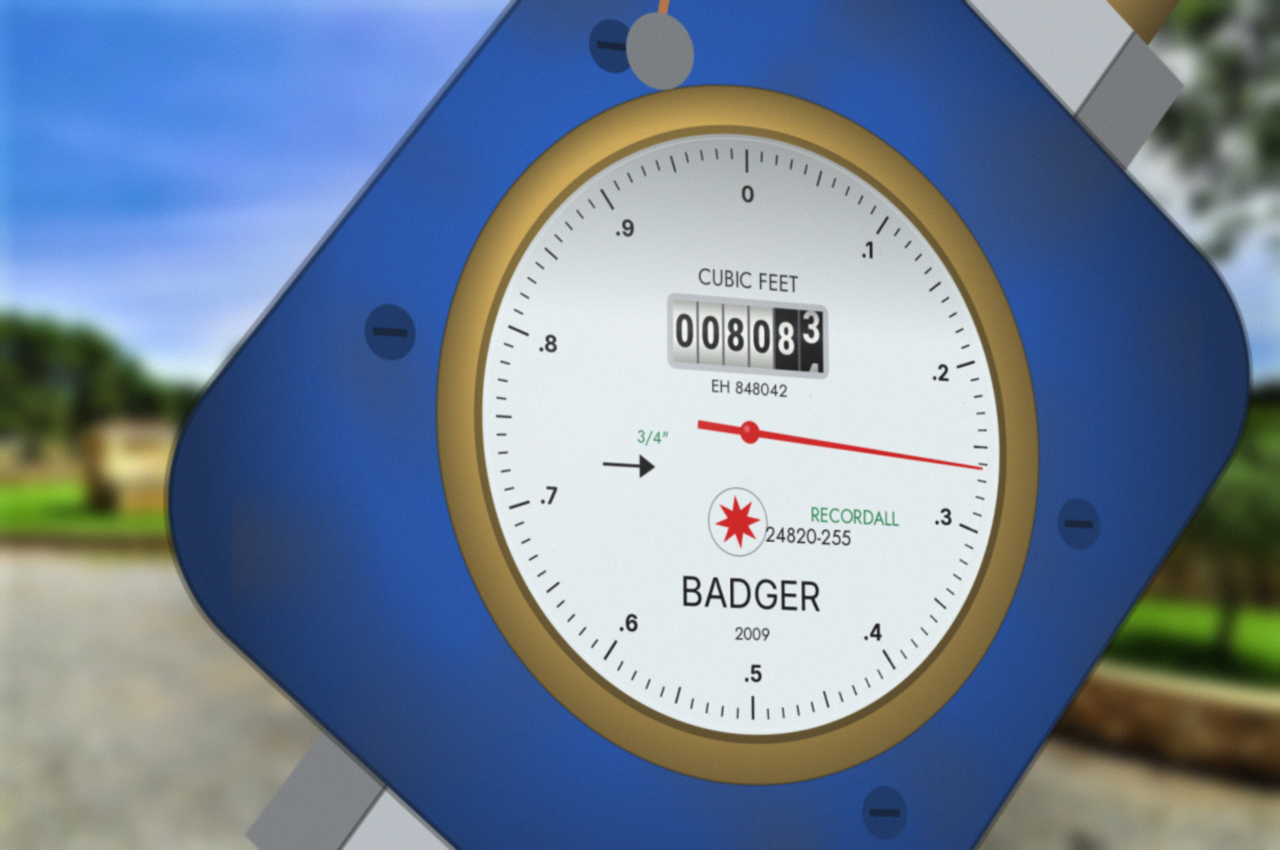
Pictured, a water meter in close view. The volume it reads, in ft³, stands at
8083.26 ft³
